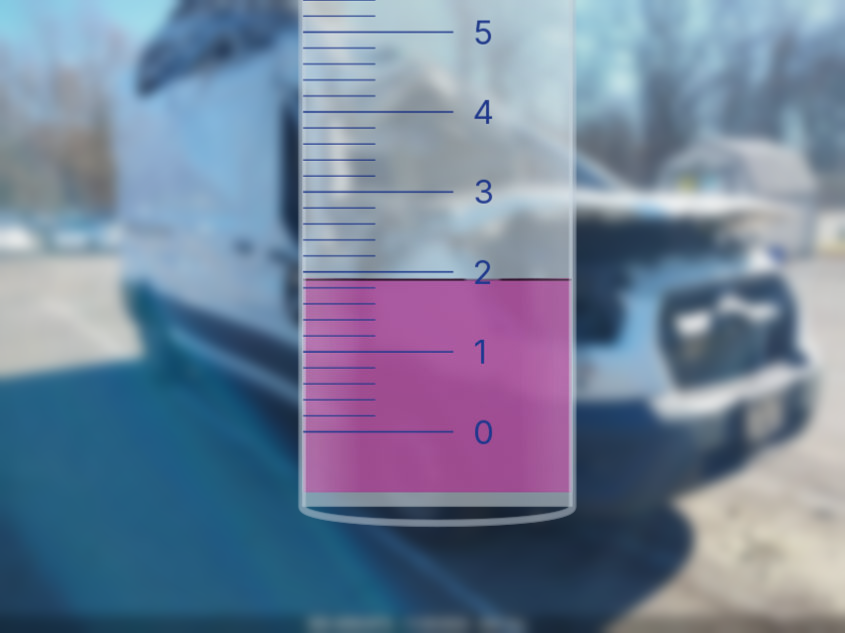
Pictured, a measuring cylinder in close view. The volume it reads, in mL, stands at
1.9 mL
